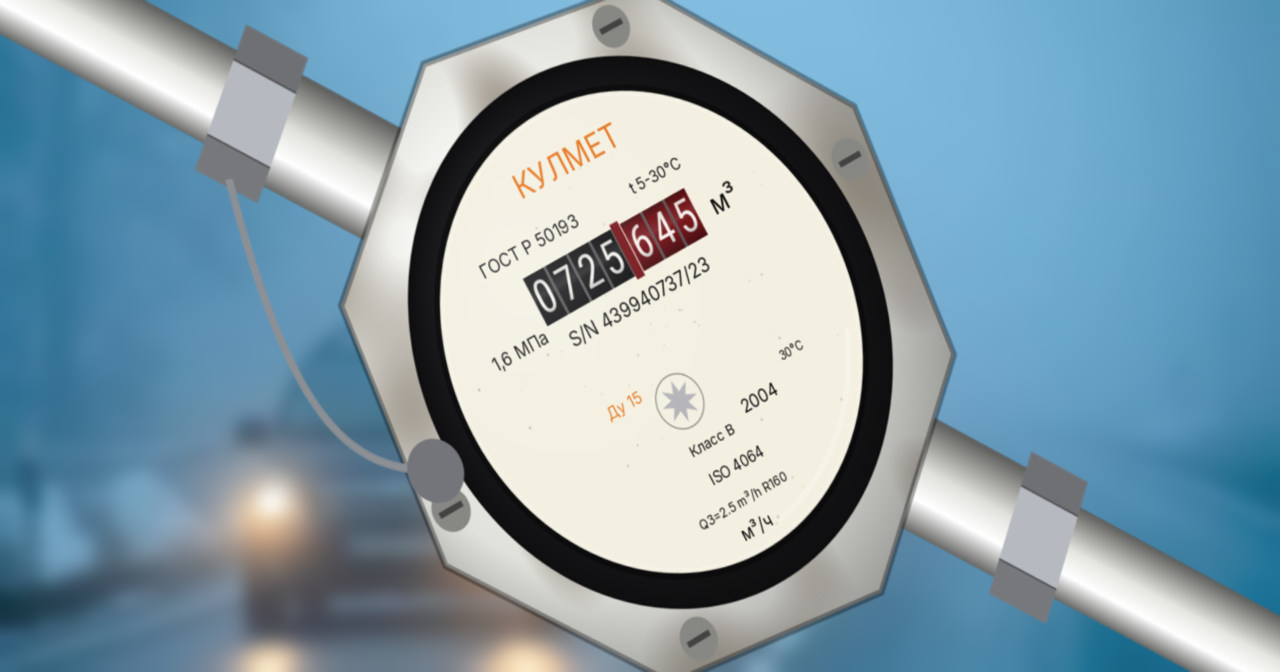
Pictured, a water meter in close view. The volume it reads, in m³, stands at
725.645 m³
